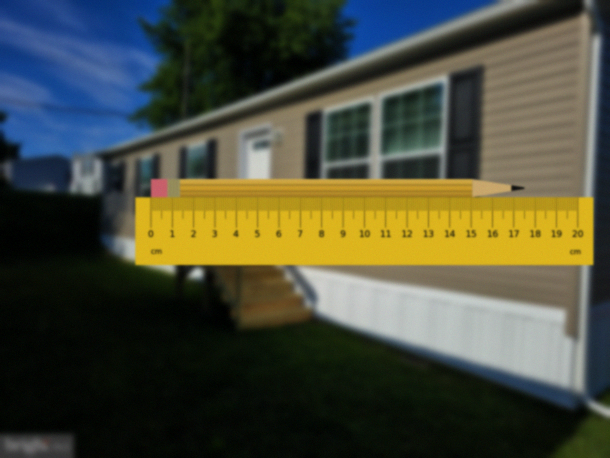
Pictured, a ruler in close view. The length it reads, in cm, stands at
17.5 cm
